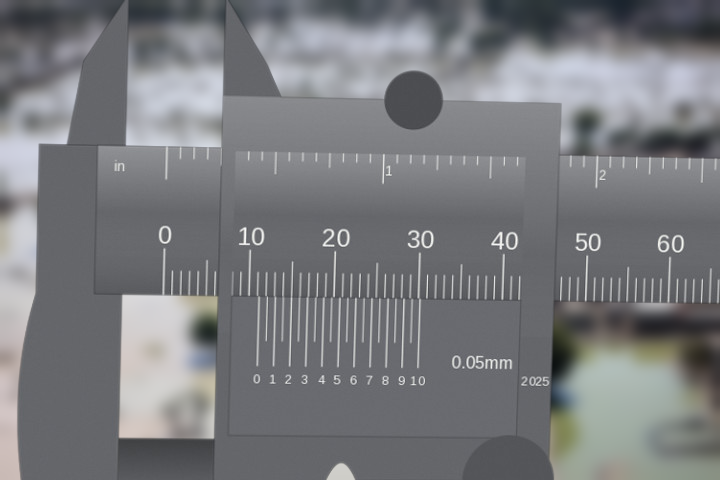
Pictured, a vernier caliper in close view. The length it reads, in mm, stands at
11.2 mm
